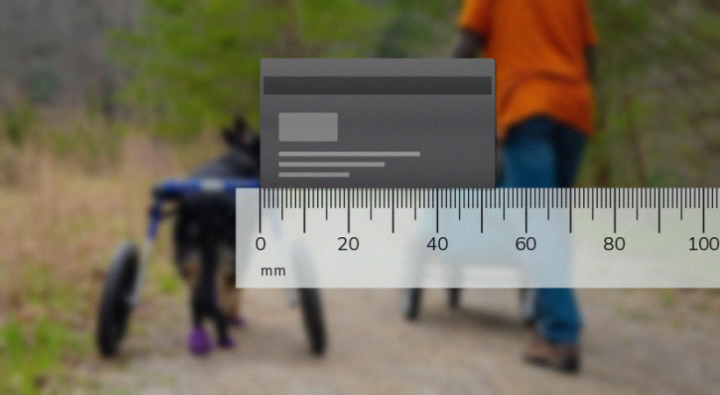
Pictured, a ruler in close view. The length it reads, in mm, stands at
53 mm
